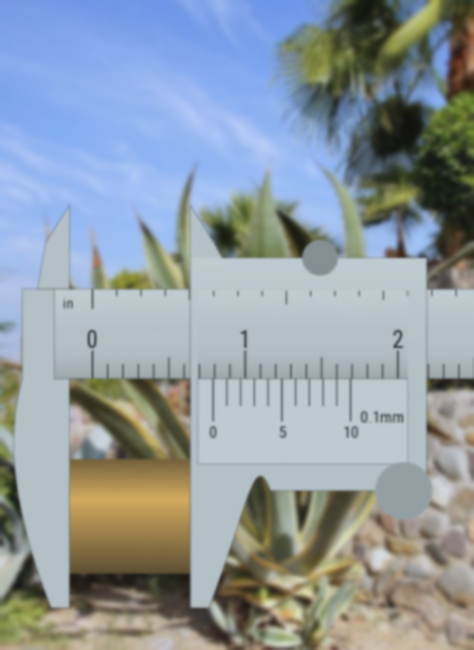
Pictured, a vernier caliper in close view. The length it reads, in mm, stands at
7.9 mm
